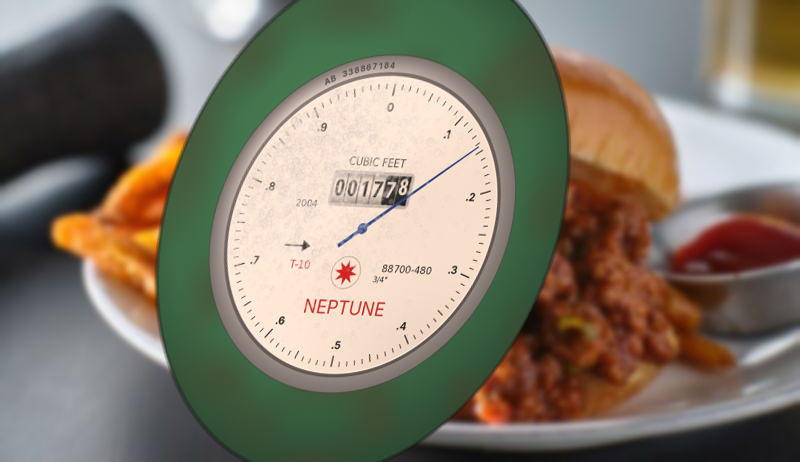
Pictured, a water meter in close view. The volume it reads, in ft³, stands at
1778.14 ft³
